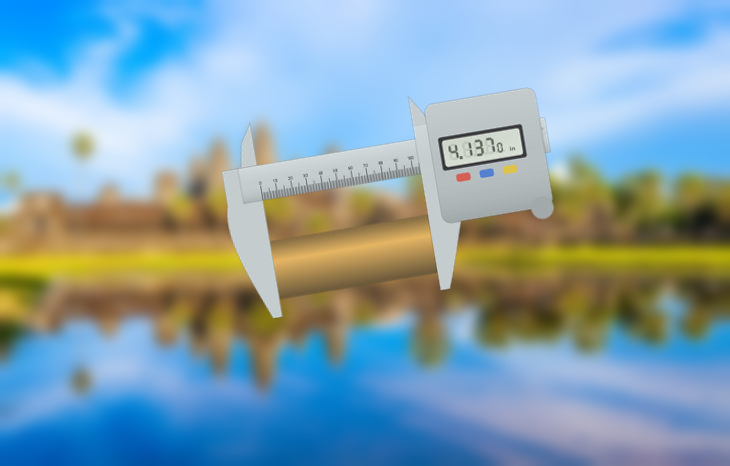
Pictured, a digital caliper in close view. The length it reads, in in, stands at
4.1370 in
